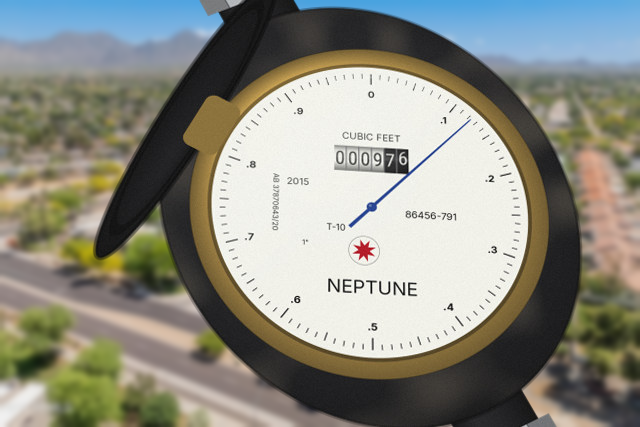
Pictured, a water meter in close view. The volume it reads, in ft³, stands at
976.12 ft³
